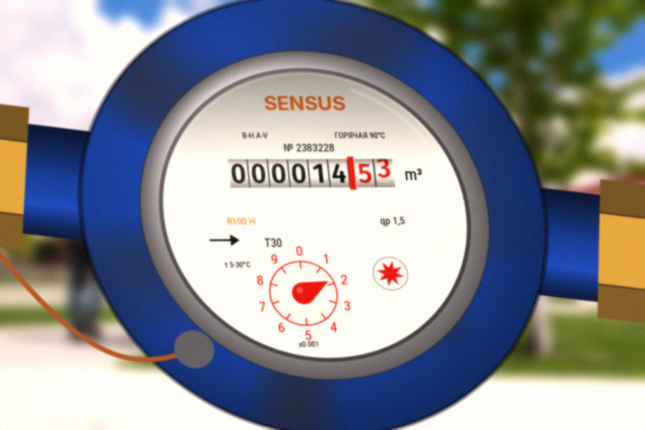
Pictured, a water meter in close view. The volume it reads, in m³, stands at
14.531 m³
